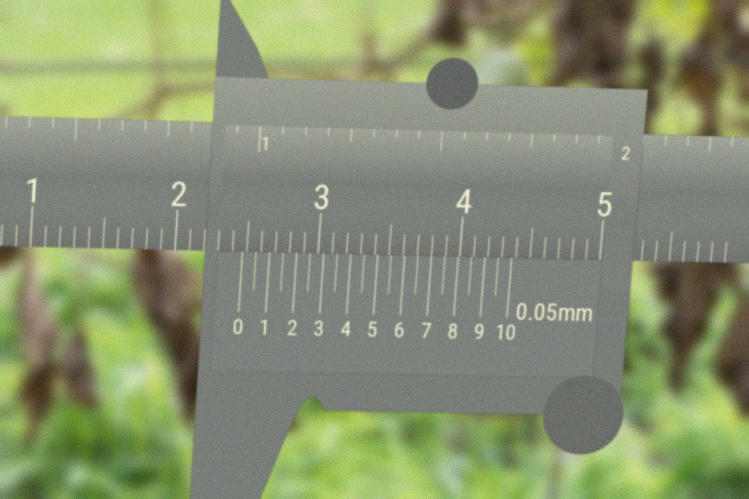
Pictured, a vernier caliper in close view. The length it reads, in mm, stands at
24.7 mm
